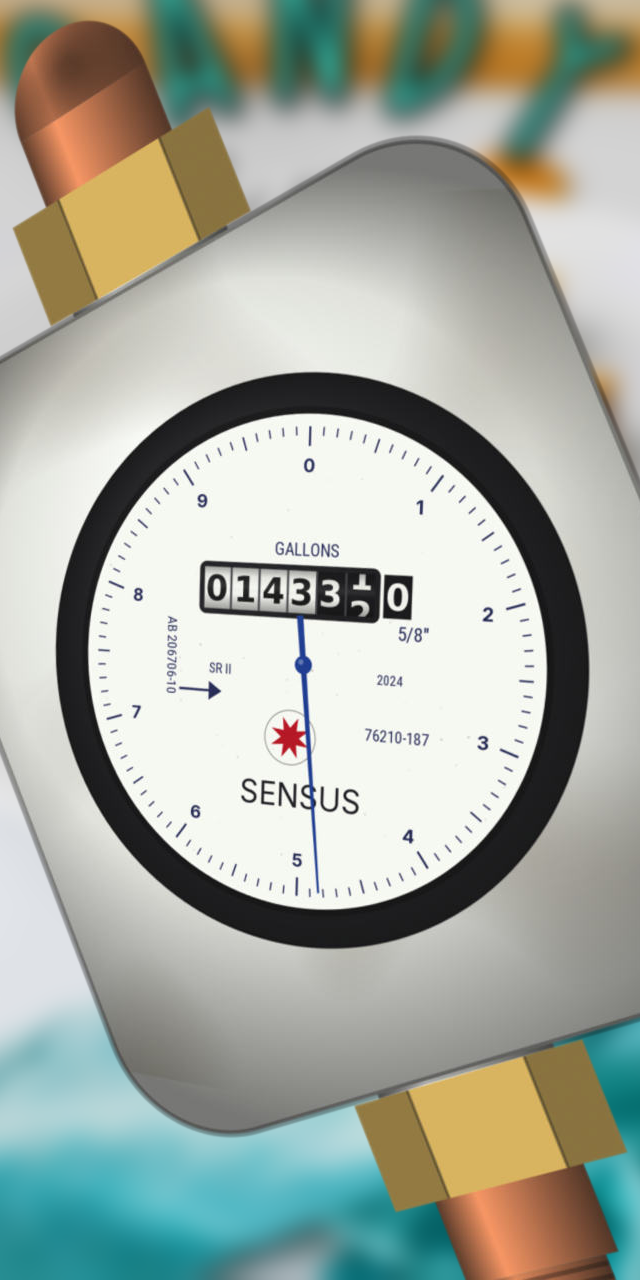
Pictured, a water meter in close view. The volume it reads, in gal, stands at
143314.8 gal
